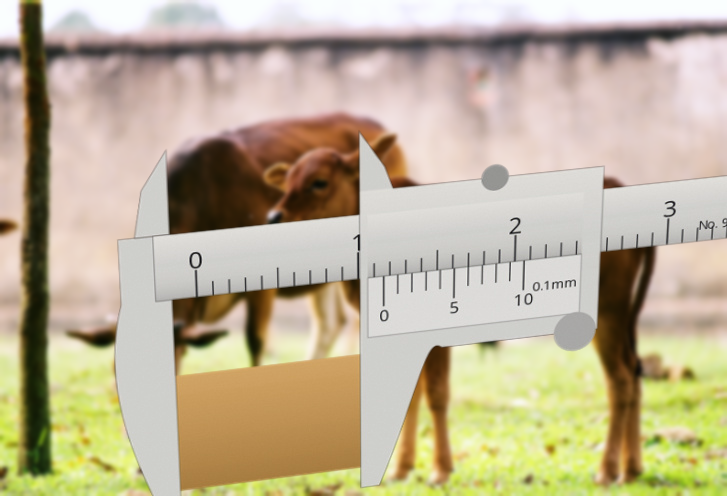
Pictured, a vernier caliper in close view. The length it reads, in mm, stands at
11.6 mm
